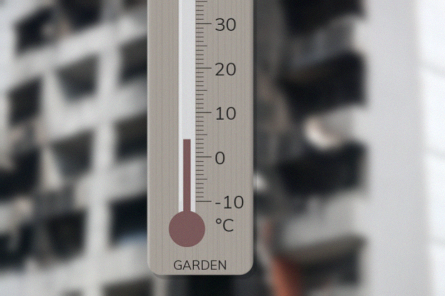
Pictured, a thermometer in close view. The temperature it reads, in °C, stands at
4 °C
